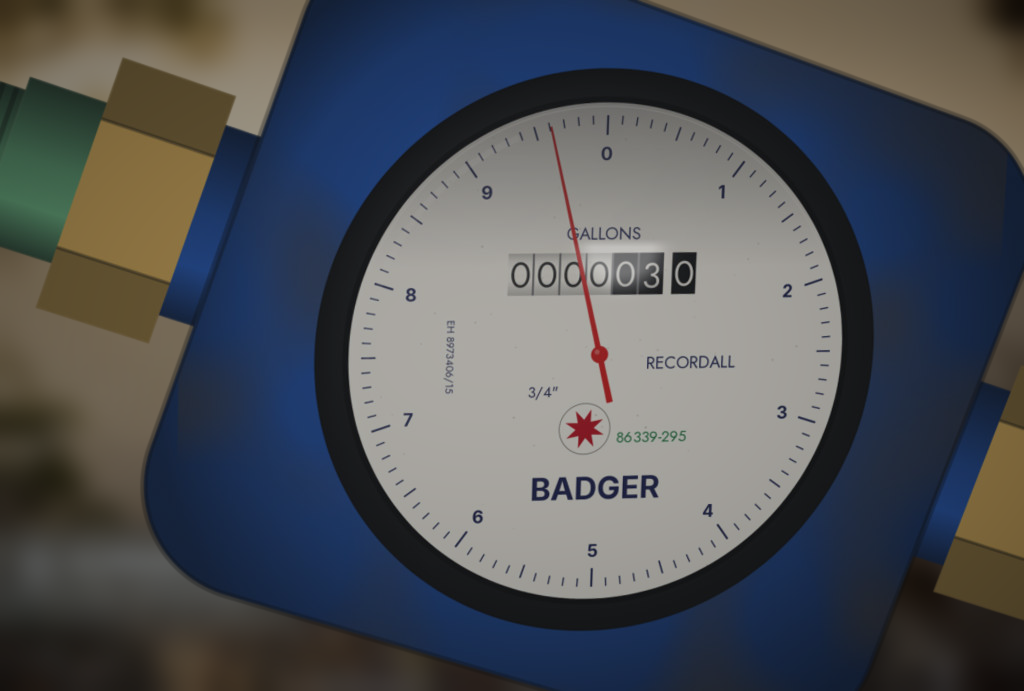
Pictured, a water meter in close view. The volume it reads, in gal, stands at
29.6 gal
